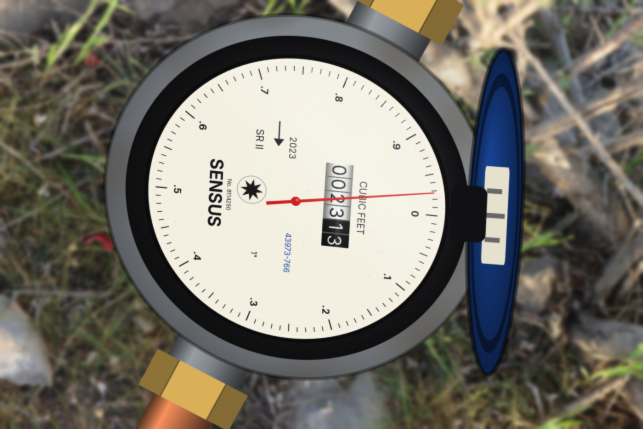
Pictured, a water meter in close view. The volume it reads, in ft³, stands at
2312.97 ft³
